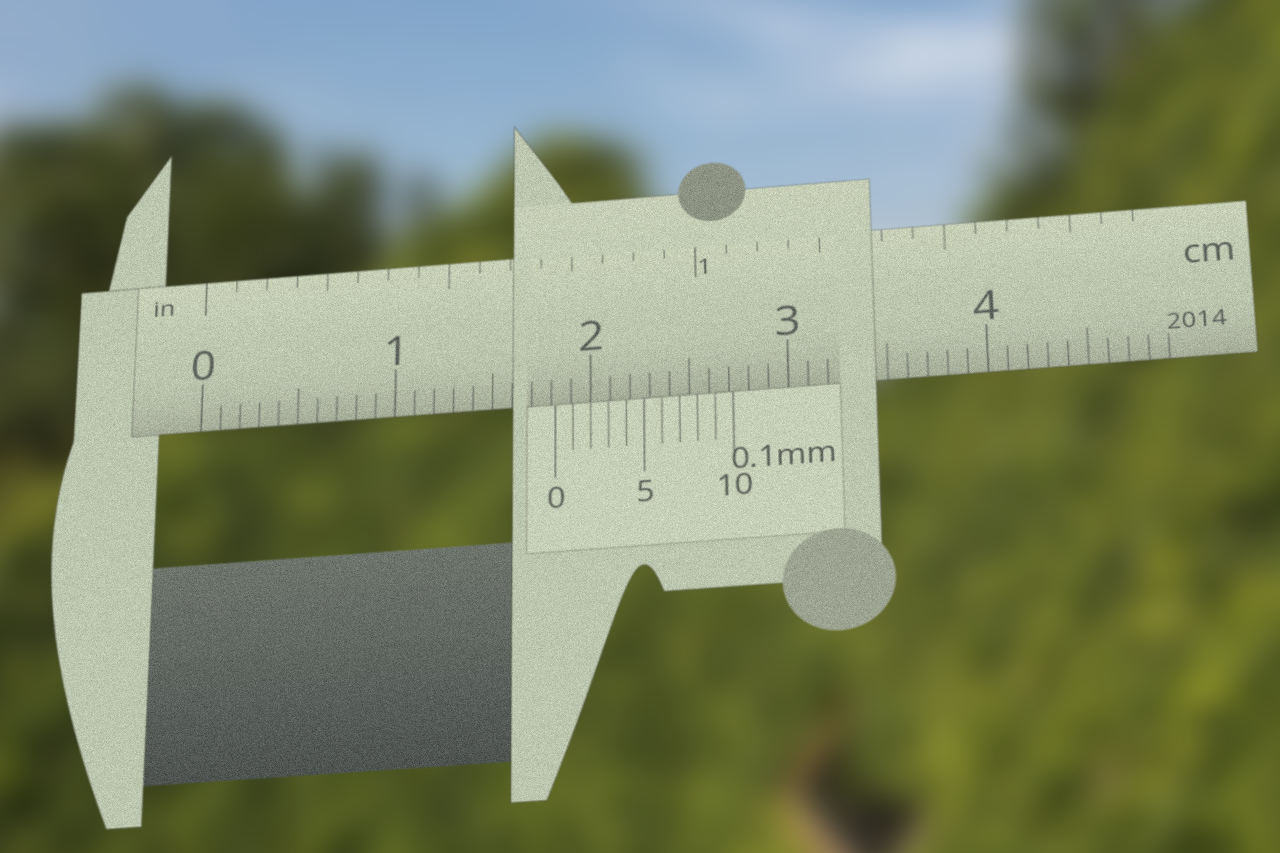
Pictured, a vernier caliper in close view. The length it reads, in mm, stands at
18.2 mm
